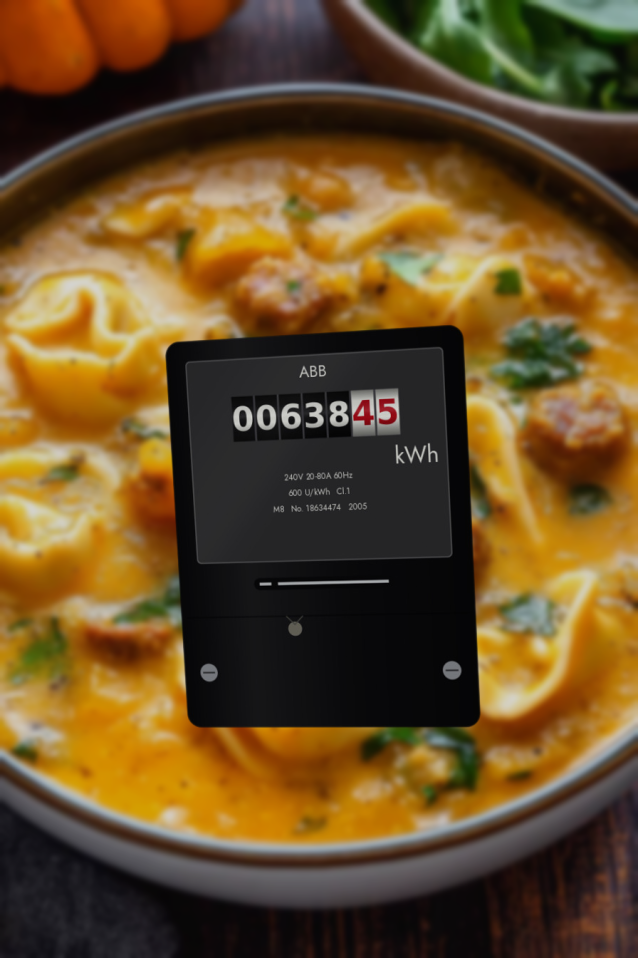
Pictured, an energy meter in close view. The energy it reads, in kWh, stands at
638.45 kWh
